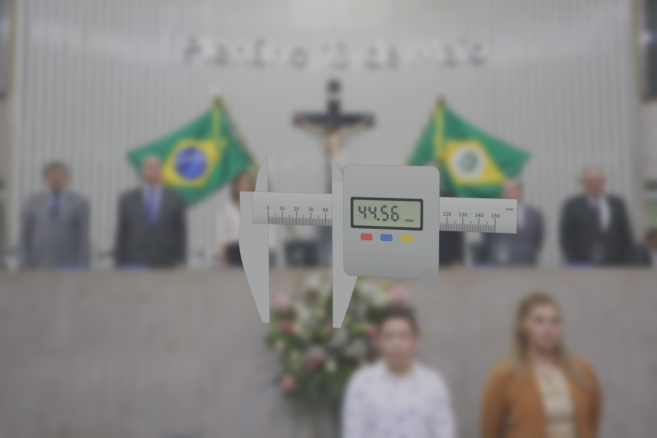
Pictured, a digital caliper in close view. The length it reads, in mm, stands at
44.56 mm
